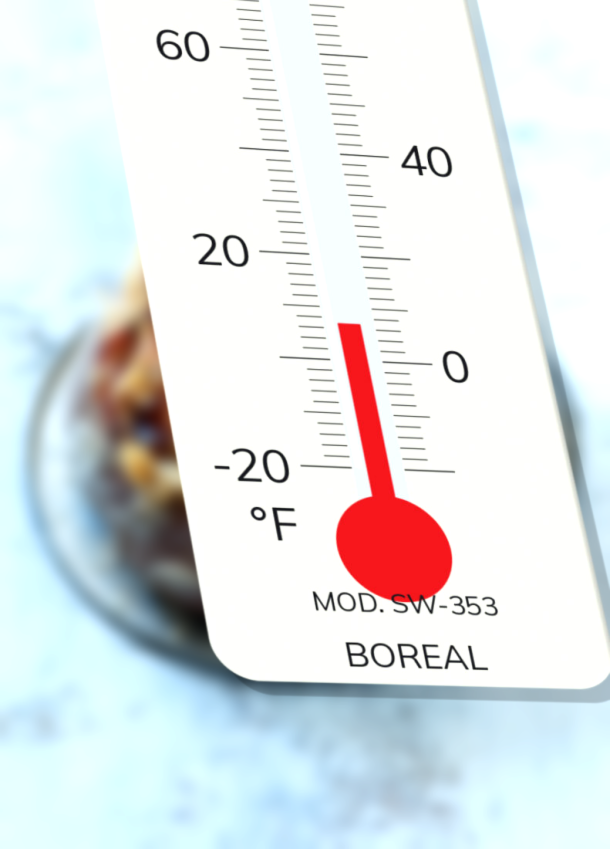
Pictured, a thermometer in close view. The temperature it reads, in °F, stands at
7 °F
